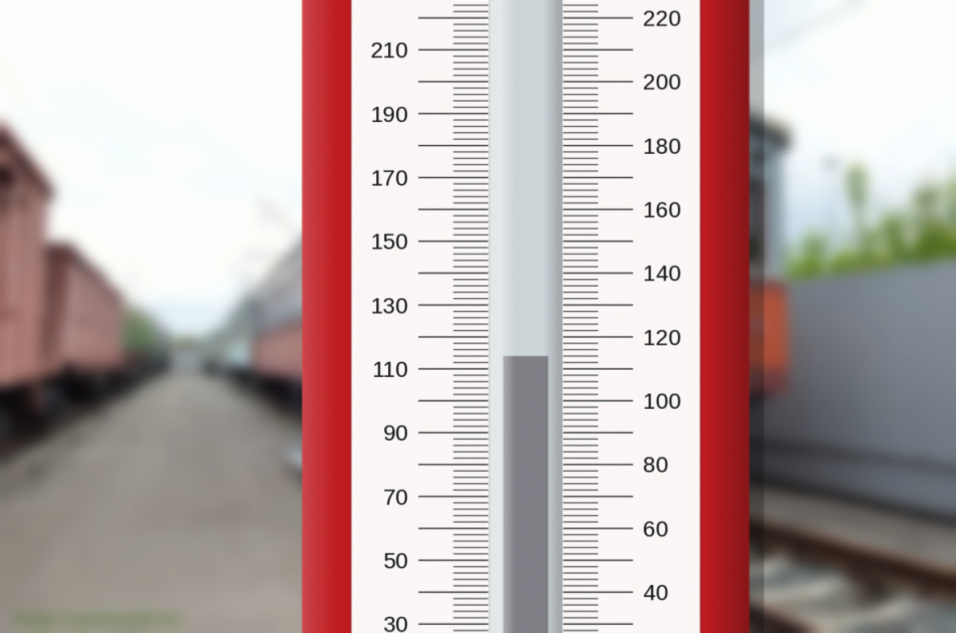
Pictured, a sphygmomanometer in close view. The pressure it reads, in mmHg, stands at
114 mmHg
